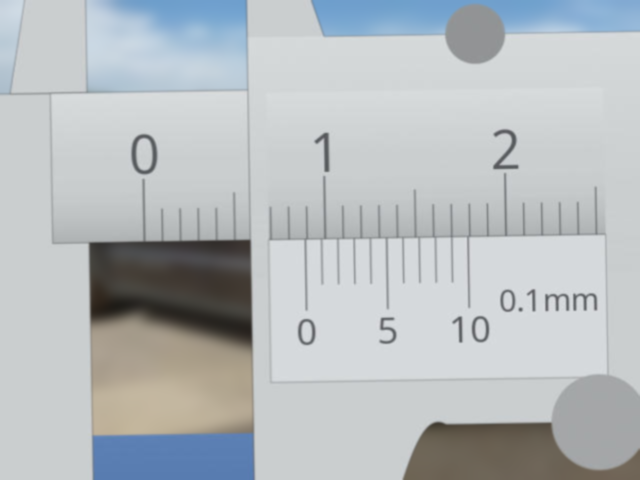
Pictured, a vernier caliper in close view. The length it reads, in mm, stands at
8.9 mm
